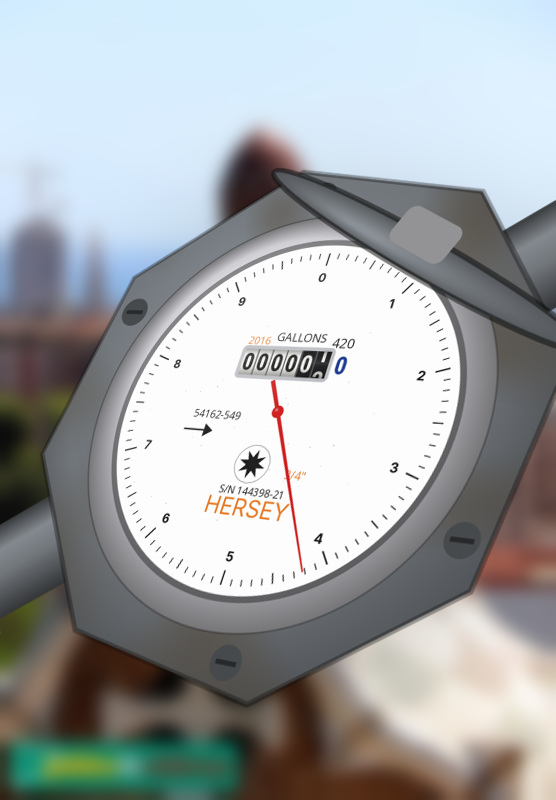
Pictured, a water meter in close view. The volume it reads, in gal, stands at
14.2 gal
